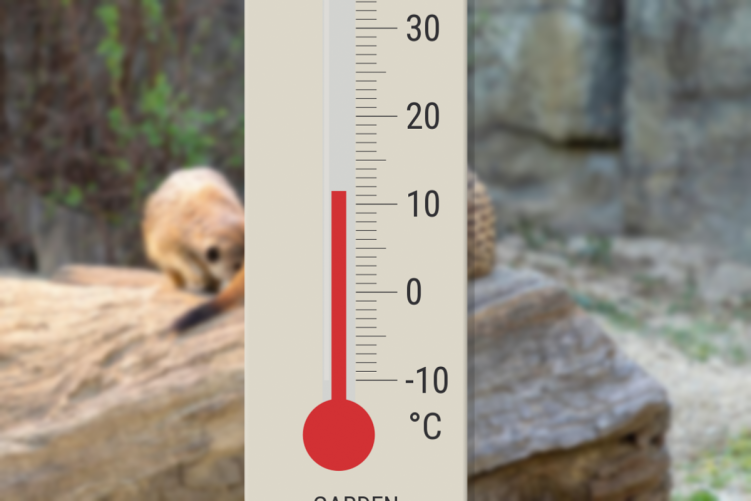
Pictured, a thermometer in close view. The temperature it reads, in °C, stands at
11.5 °C
